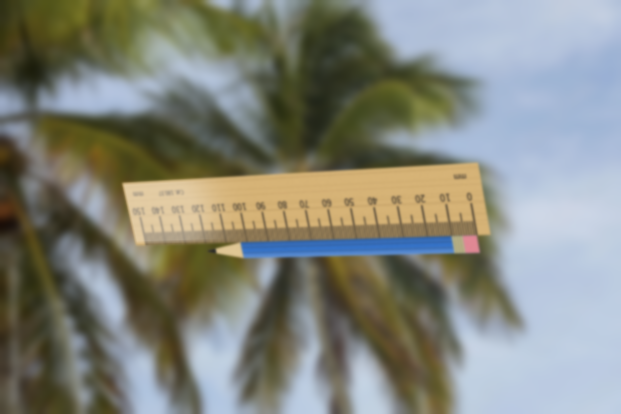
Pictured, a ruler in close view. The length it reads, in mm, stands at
120 mm
